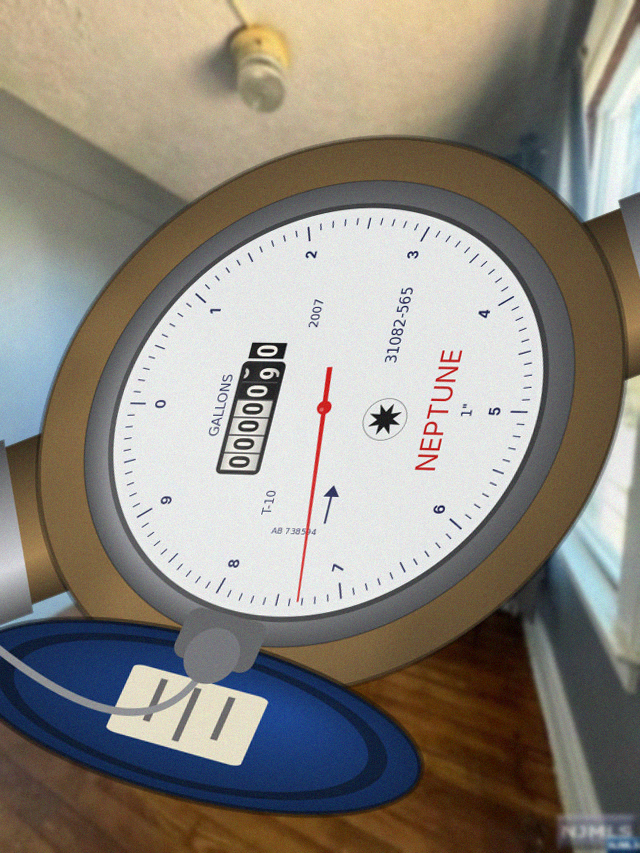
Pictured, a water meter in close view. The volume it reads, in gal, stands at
87.3 gal
